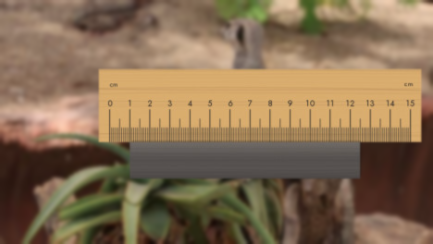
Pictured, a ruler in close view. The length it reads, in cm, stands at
11.5 cm
